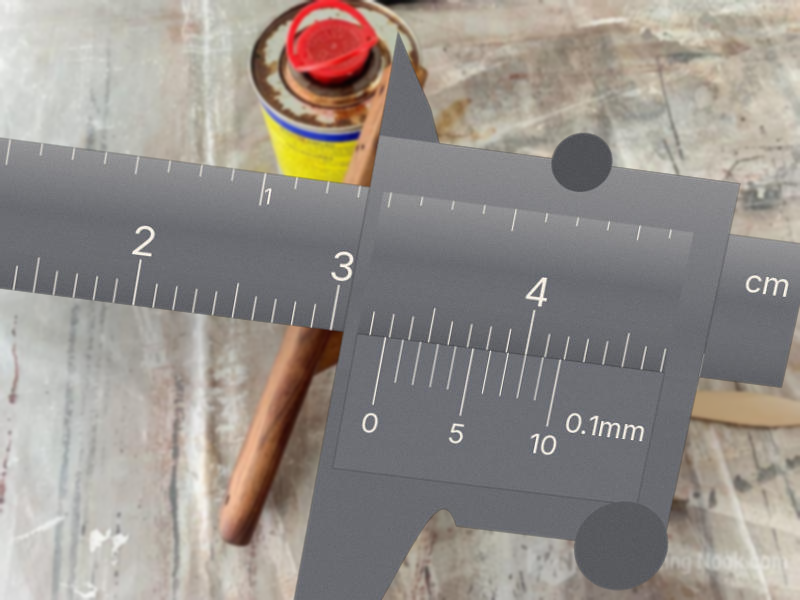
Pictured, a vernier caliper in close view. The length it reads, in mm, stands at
32.8 mm
